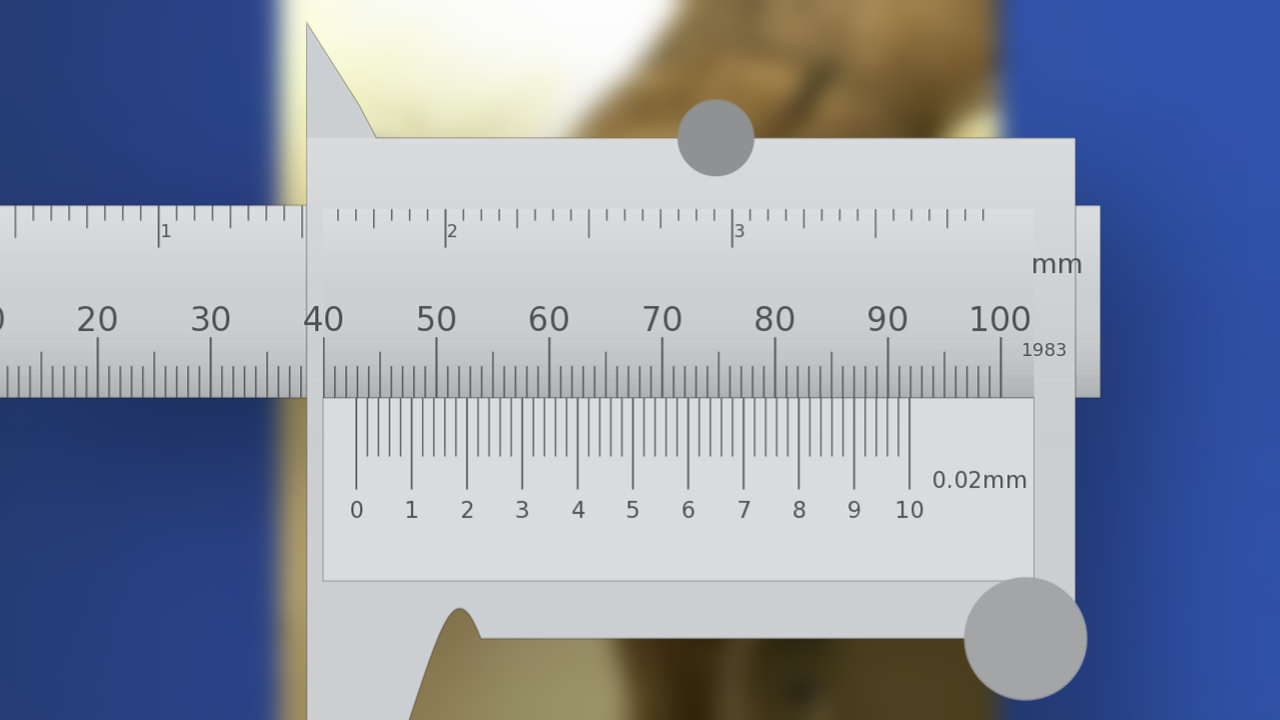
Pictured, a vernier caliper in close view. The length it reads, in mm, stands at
42.9 mm
